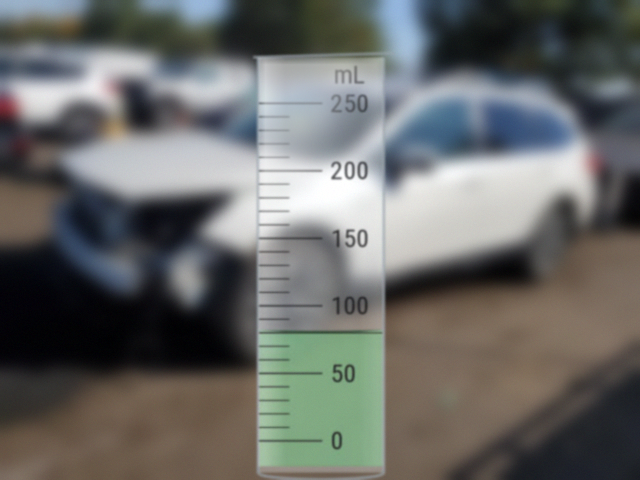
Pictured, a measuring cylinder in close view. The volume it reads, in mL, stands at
80 mL
